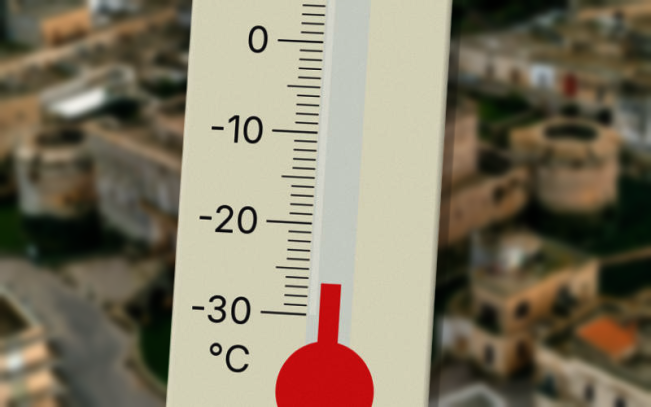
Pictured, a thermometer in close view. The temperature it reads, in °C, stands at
-26.5 °C
